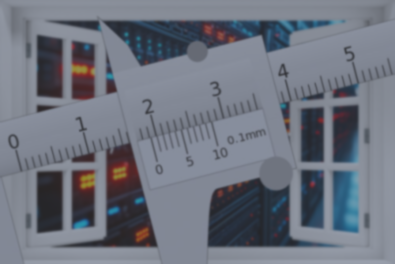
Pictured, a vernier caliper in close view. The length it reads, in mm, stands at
19.2 mm
